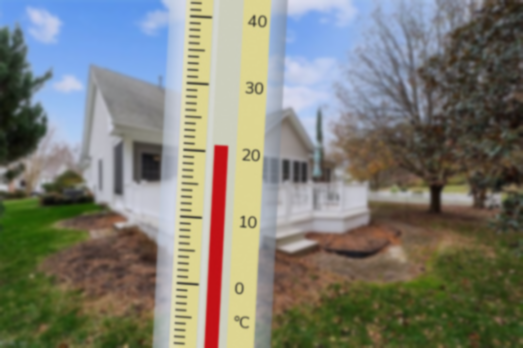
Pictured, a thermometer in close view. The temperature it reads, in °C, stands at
21 °C
